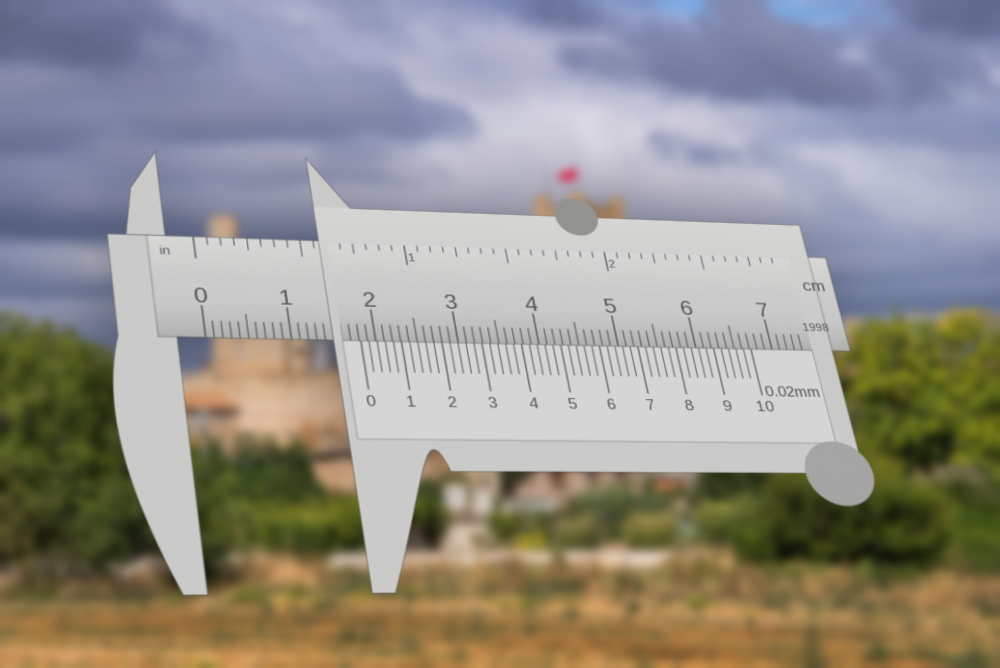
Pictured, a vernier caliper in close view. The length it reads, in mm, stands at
18.2 mm
